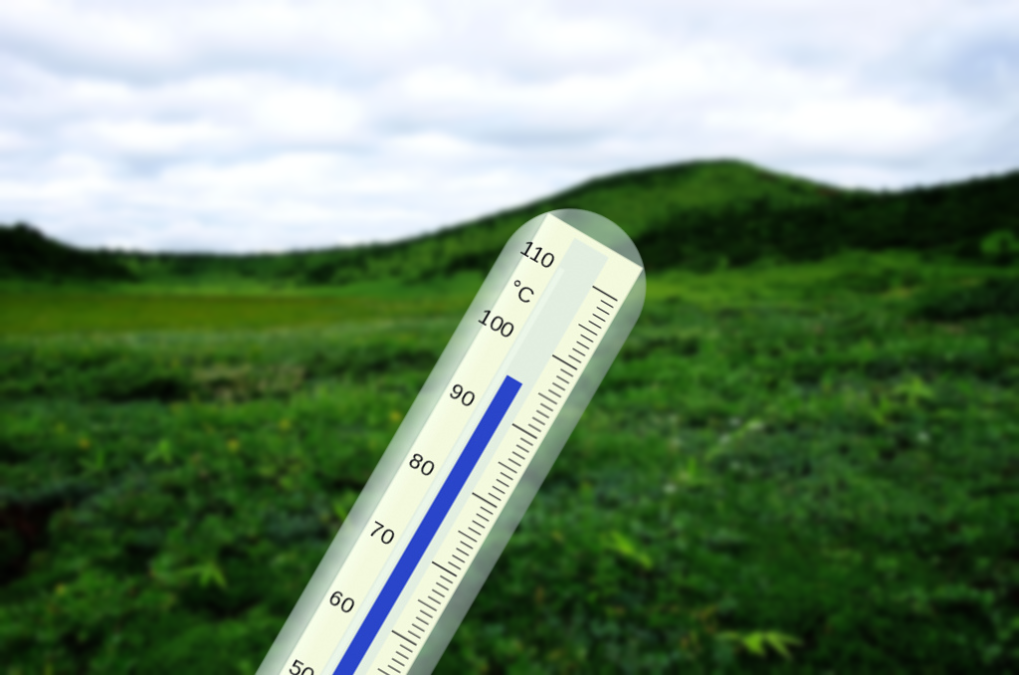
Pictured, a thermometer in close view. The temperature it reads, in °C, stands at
95 °C
